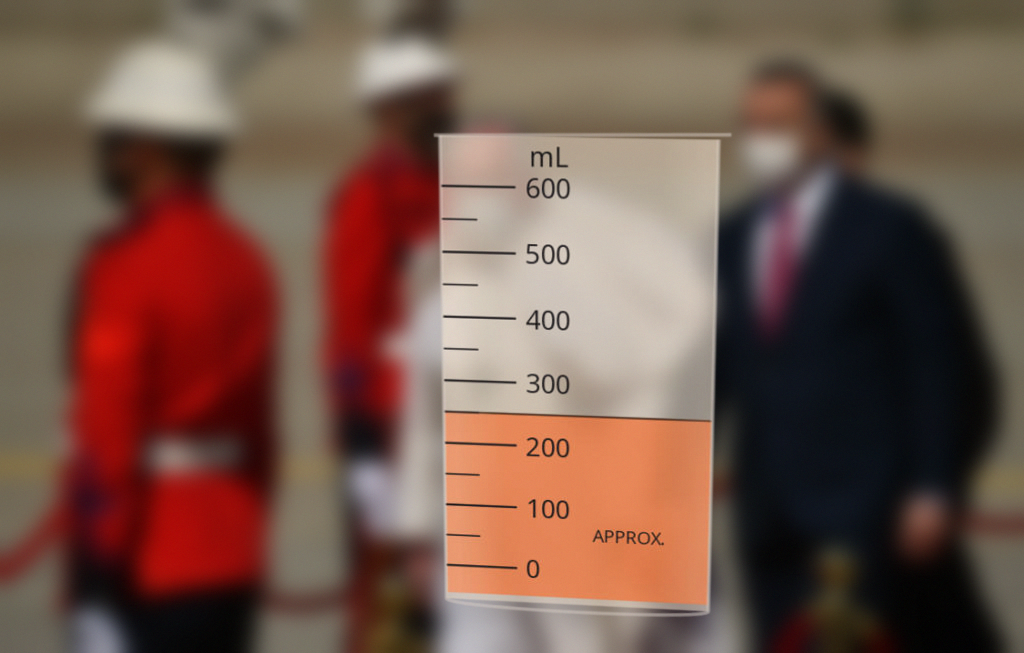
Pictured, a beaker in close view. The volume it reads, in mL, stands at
250 mL
